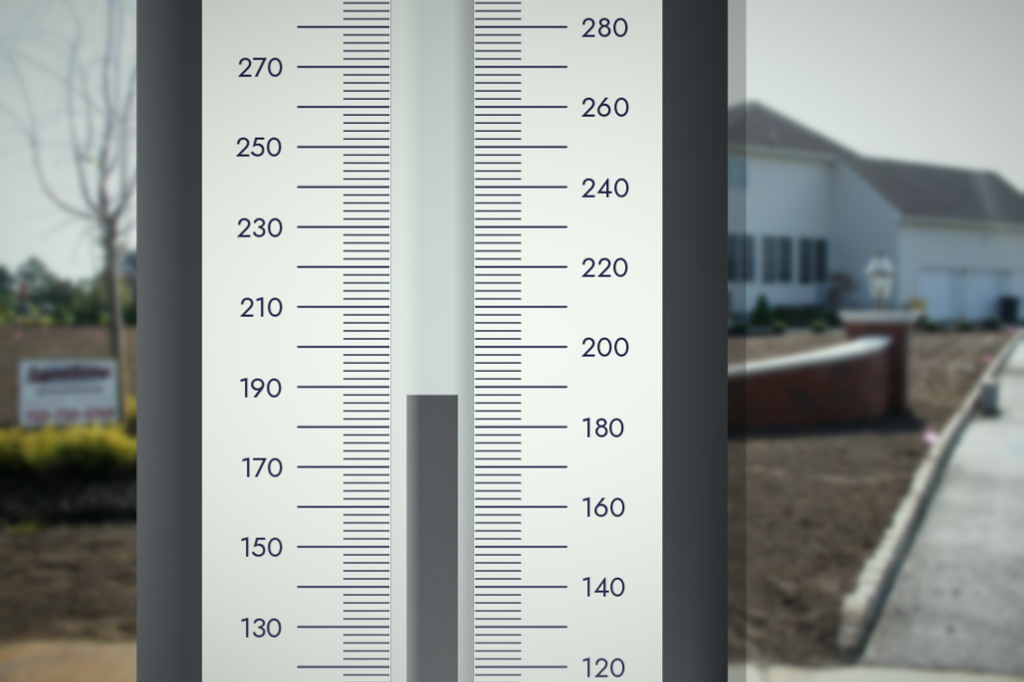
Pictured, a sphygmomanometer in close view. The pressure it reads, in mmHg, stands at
188 mmHg
